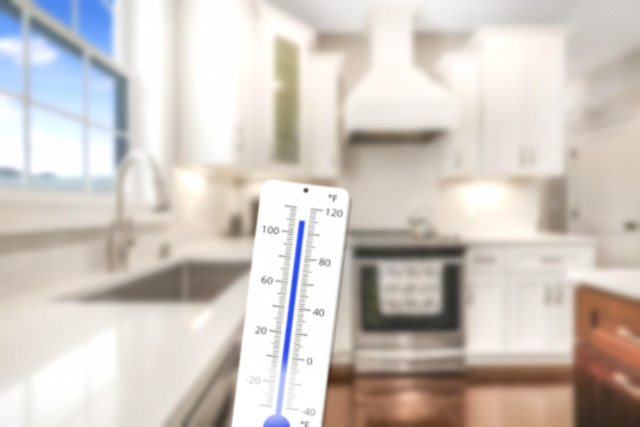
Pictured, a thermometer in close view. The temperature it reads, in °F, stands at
110 °F
